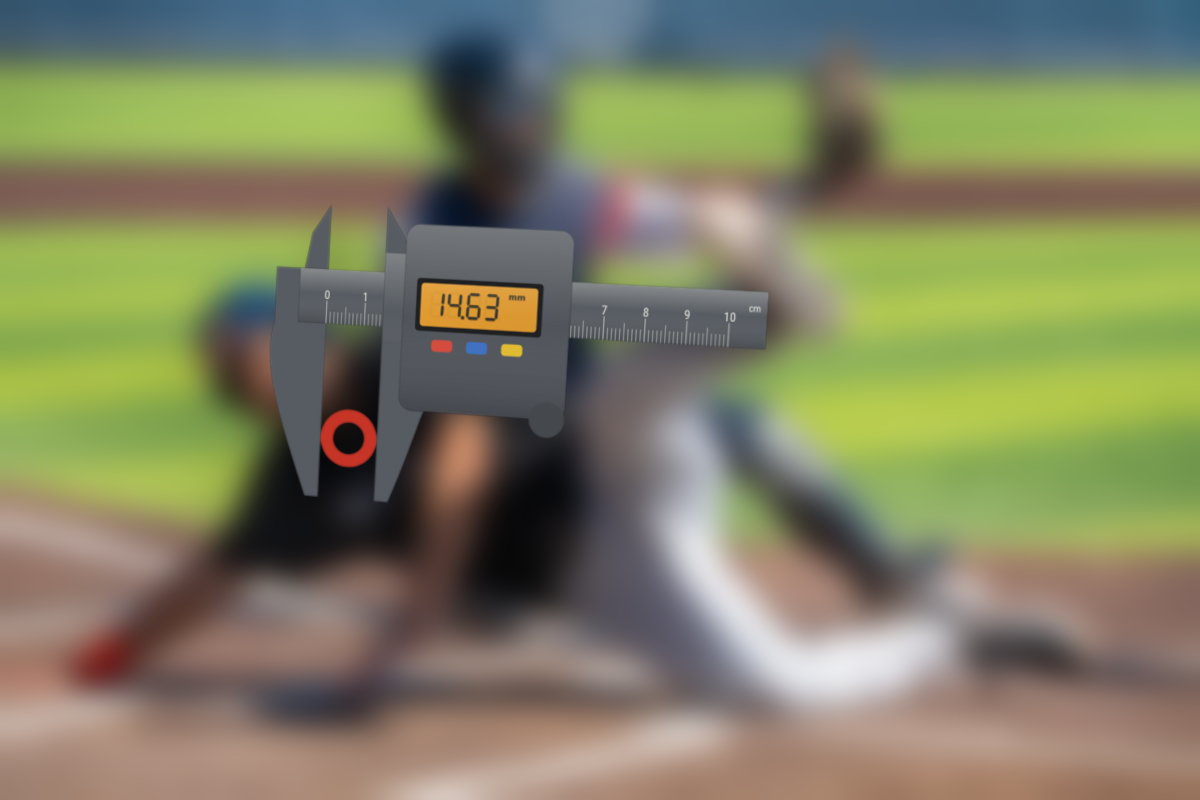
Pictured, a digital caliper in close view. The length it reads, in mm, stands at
14.63 mm
